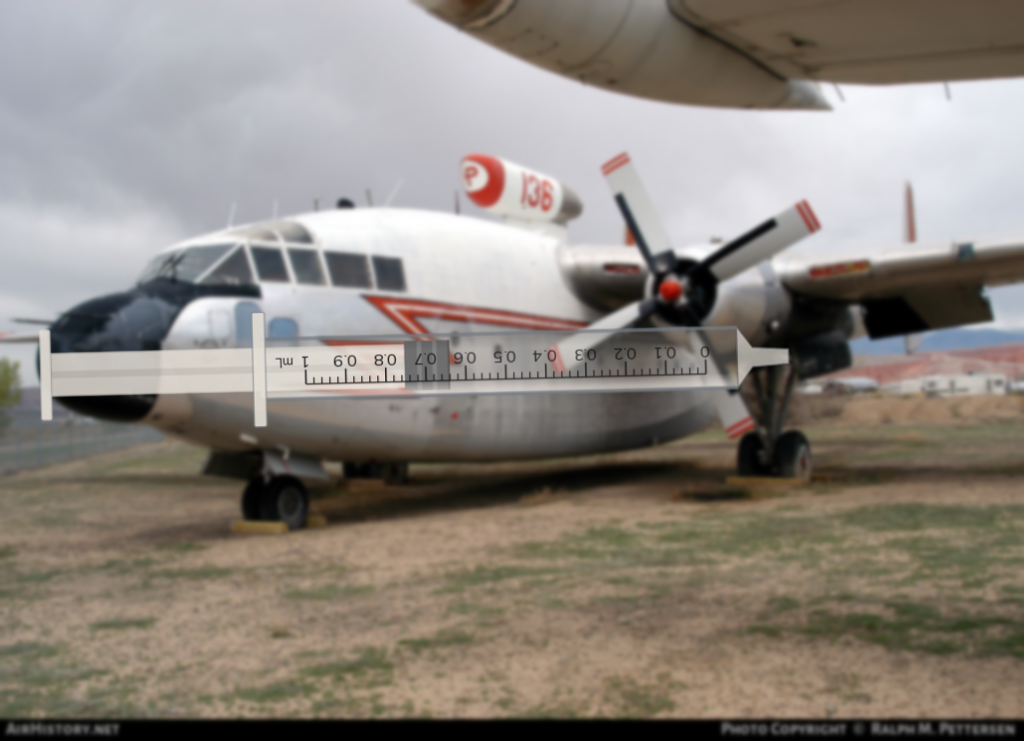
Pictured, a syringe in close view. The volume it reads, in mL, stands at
0.64 mL
